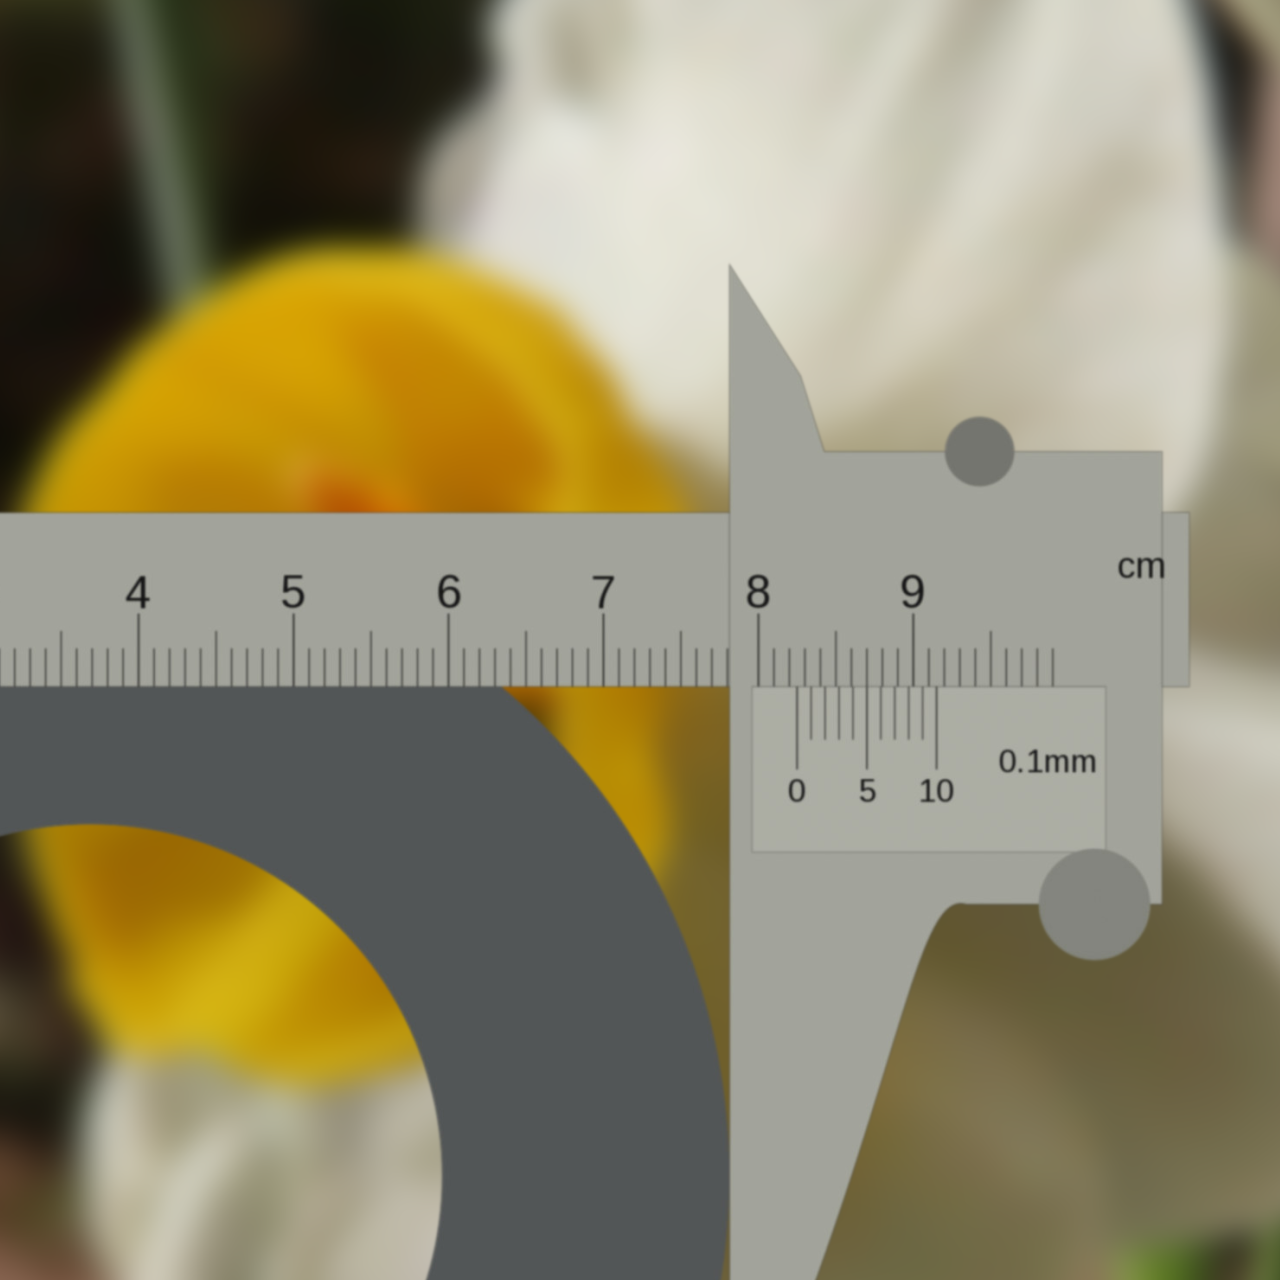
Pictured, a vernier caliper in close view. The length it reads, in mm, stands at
82.5 mm
